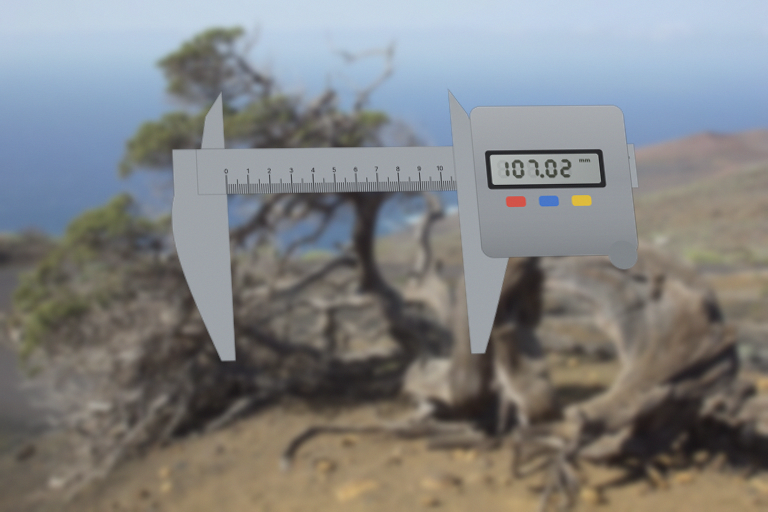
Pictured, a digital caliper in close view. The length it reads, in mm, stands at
107.02 mm
